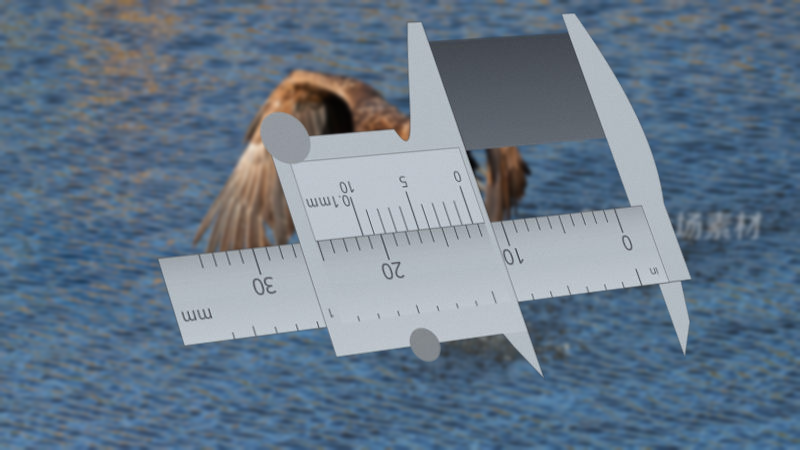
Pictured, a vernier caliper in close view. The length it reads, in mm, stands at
12.4 mm
